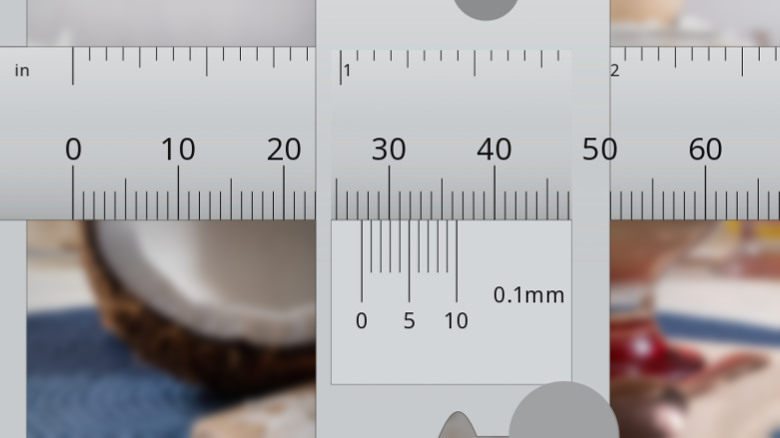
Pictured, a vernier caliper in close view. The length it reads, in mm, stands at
27.4 mm
